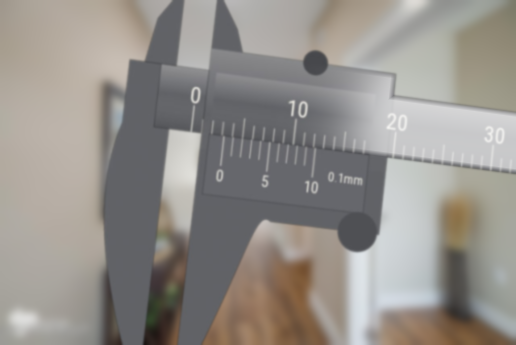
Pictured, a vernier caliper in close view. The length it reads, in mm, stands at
3.2 mm
